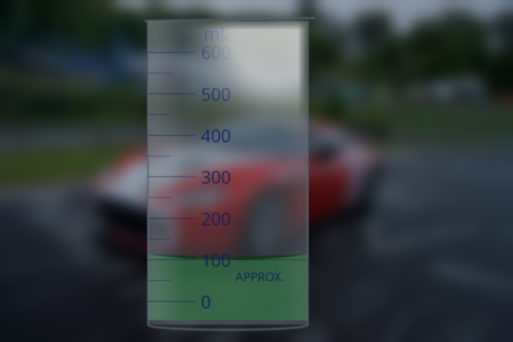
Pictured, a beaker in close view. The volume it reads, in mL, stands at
100 mL
